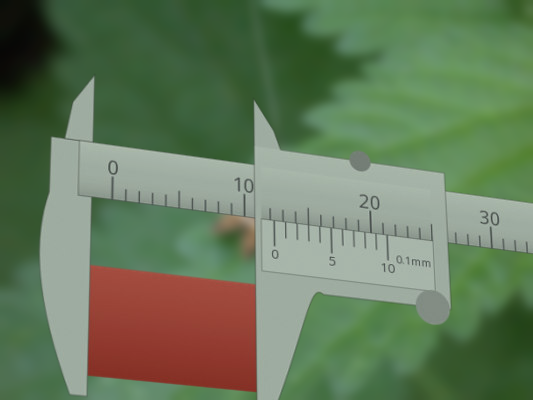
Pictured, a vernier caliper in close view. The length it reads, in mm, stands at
12.3 mm
